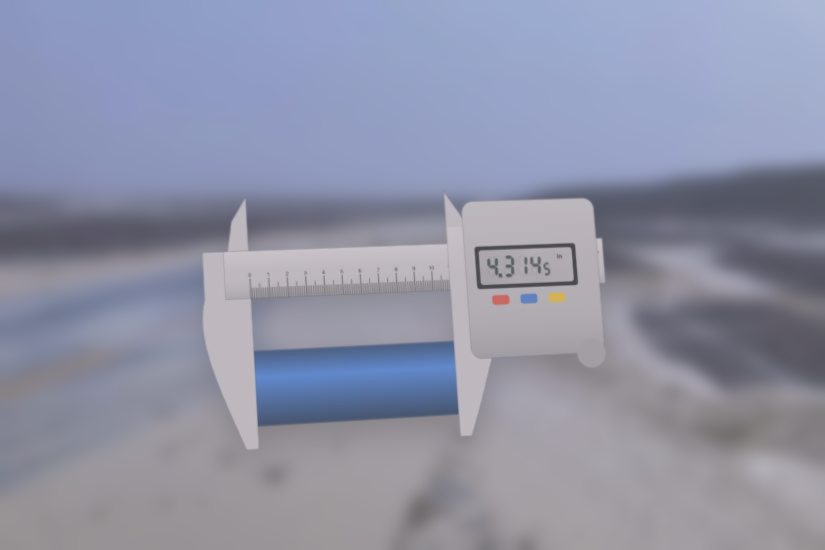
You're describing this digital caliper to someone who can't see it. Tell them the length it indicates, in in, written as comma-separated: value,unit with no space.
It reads 4.3145,in
